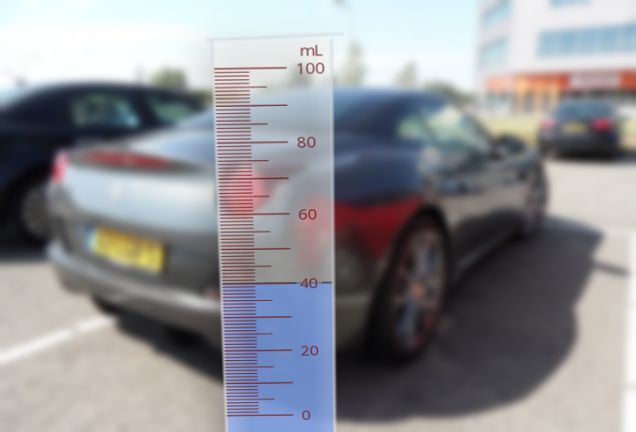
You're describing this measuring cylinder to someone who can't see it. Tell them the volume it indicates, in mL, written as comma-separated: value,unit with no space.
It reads 40,mL
